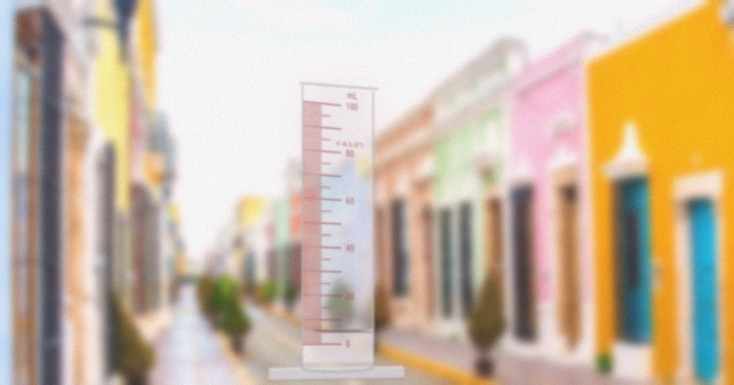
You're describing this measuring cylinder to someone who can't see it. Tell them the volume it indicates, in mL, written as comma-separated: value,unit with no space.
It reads 5,mL
